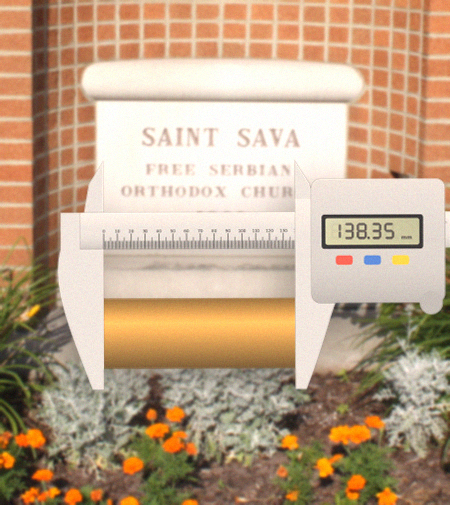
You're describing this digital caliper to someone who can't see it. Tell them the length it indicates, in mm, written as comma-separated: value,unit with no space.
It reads 138.35,mm
